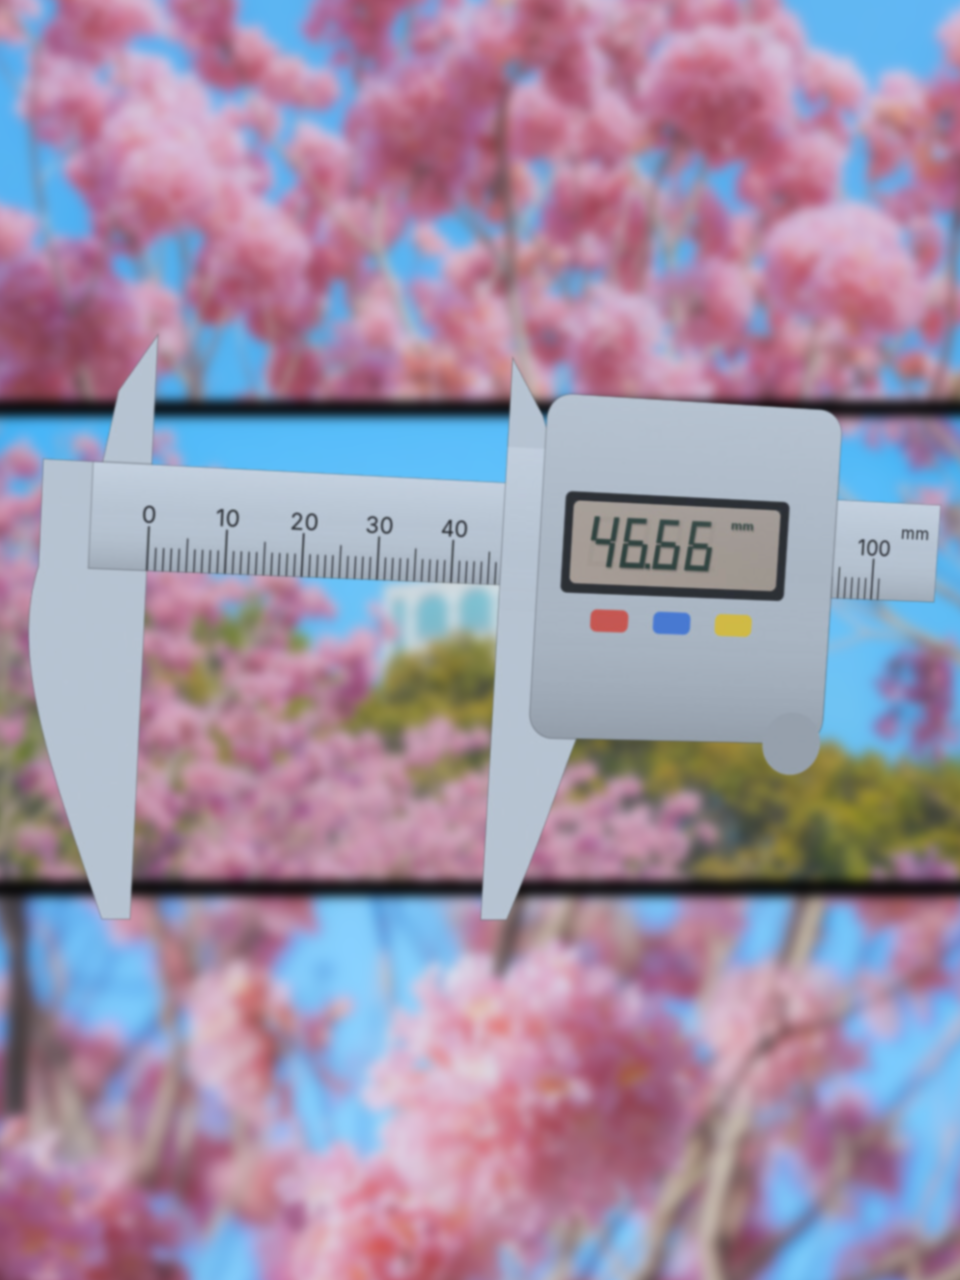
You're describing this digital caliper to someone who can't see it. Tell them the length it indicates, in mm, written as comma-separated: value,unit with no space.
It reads 46.66,mm
